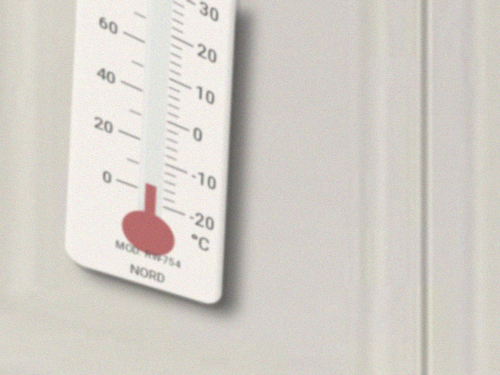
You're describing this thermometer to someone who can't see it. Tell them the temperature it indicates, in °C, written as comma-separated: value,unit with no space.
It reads -16,°C
